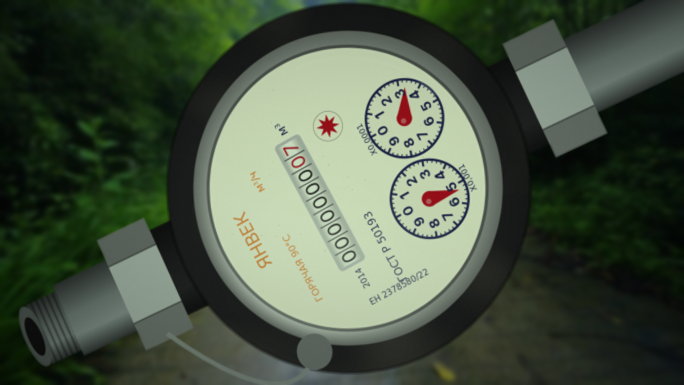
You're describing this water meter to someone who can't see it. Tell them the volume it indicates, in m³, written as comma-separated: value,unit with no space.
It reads 0.0753,m³
